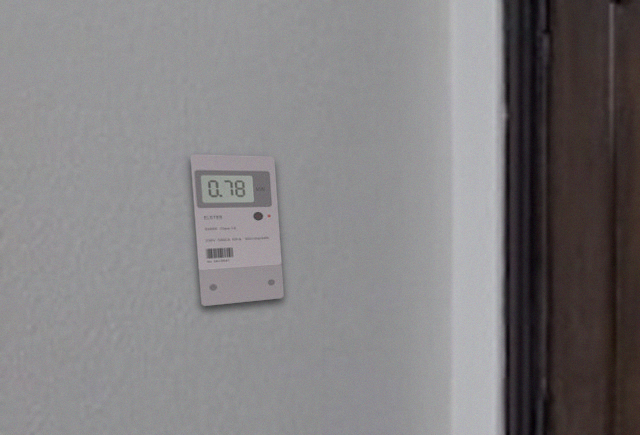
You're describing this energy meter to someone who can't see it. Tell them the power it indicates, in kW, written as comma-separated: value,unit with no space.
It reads 0.78,kW
